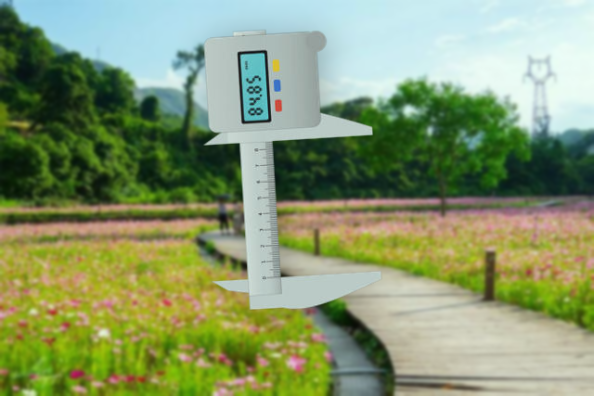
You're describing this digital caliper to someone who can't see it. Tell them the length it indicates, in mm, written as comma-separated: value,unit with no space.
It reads 84.85,mm
